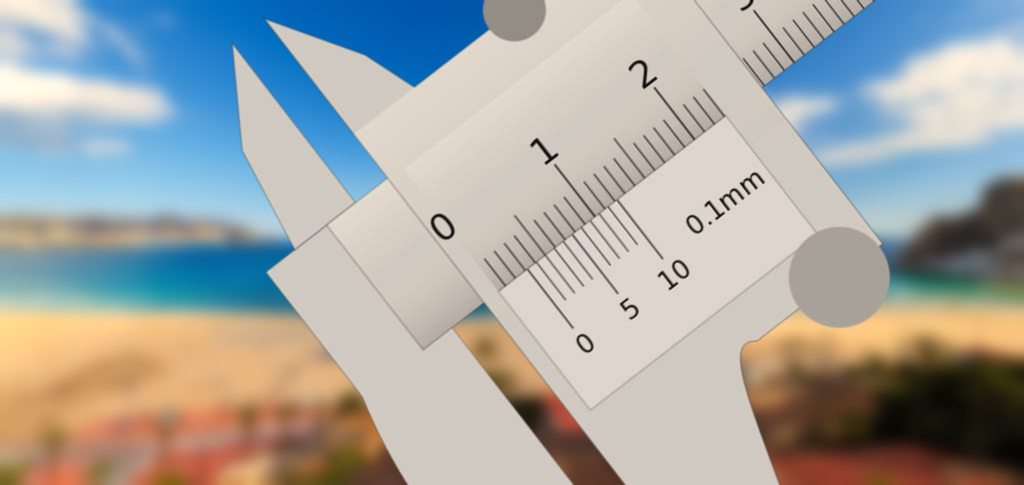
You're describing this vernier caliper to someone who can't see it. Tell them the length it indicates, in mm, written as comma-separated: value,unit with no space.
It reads 3.2,mm
